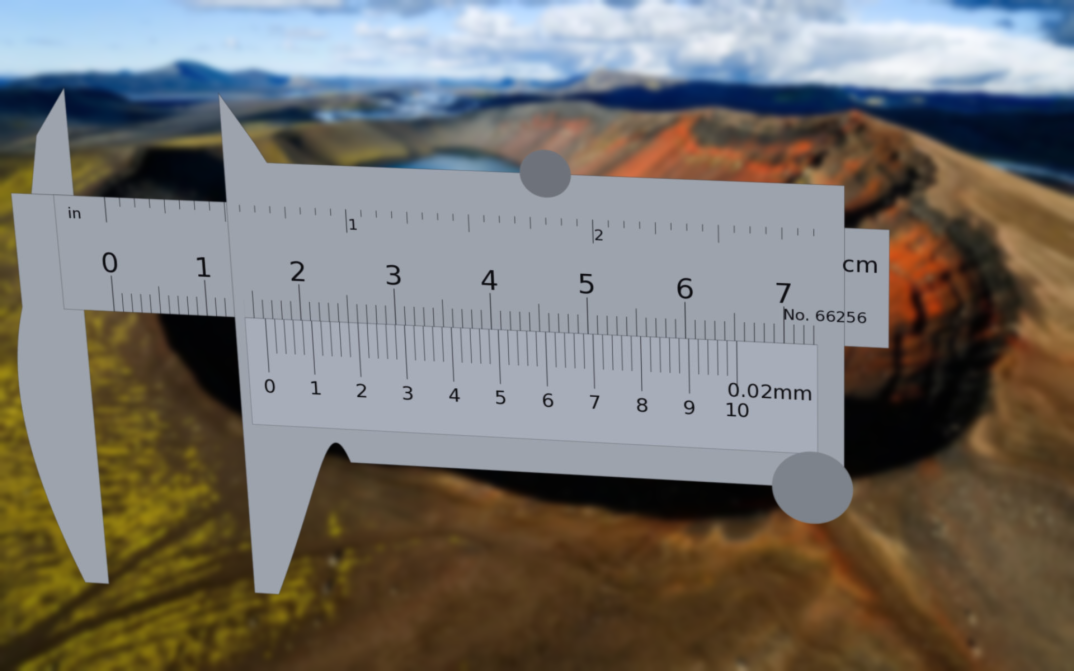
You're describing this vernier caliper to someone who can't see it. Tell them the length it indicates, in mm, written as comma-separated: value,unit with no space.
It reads 16.2,mm
